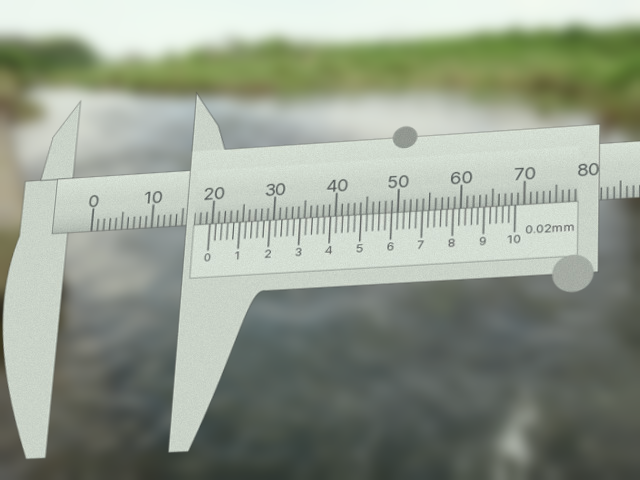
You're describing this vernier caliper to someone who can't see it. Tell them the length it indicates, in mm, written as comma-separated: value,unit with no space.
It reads 19.6,mm
